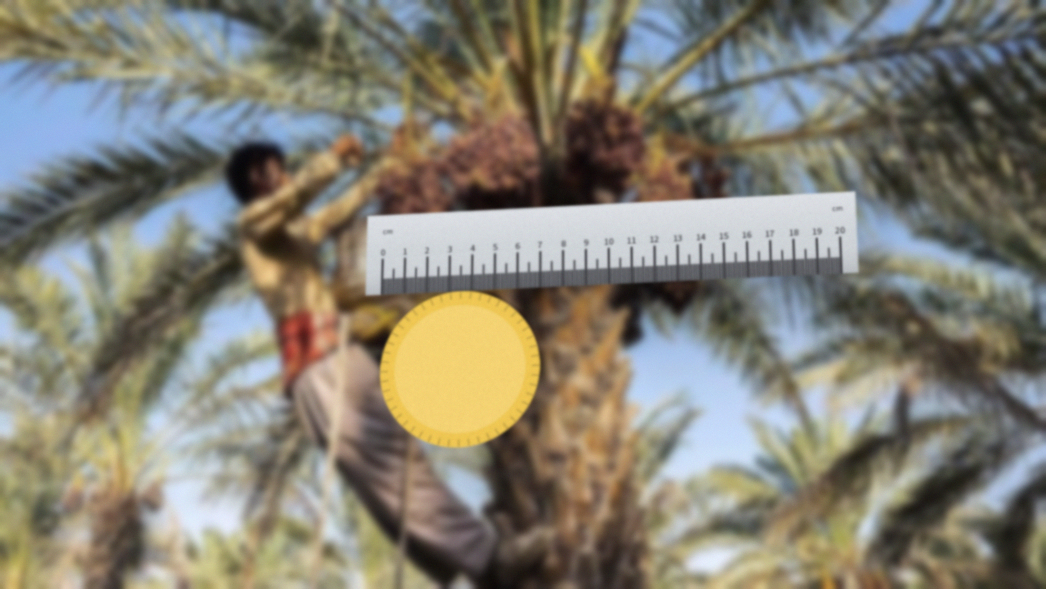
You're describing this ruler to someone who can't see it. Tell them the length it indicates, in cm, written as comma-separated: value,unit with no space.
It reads 7,cm
